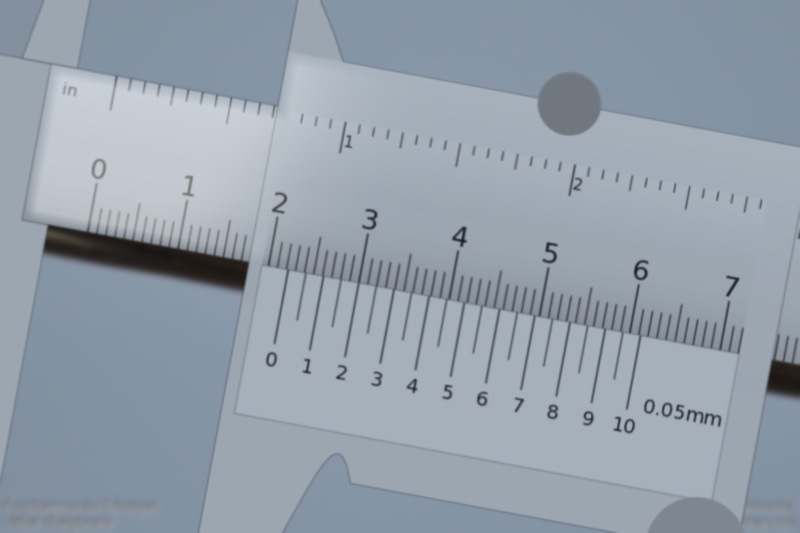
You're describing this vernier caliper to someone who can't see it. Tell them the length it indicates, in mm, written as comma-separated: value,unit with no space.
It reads 22.2,mm
